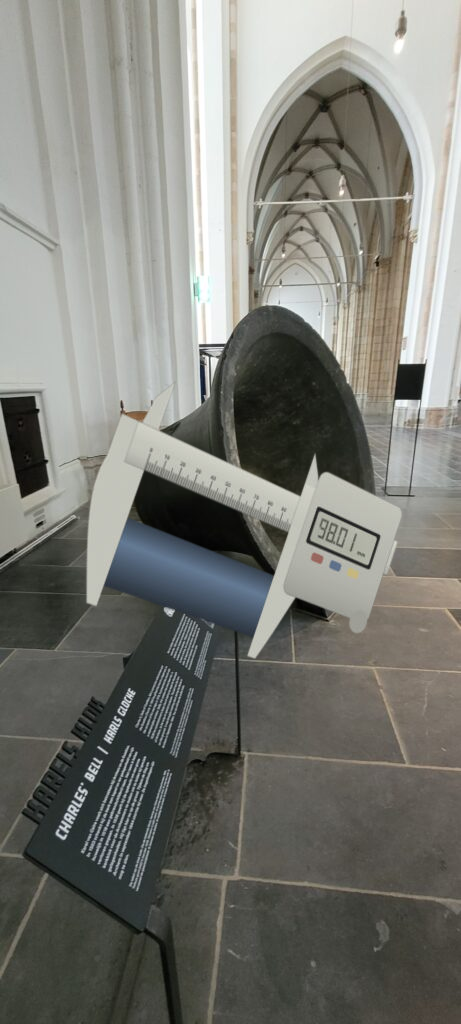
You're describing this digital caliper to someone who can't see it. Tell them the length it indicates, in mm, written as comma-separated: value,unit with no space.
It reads 98.01,mm
